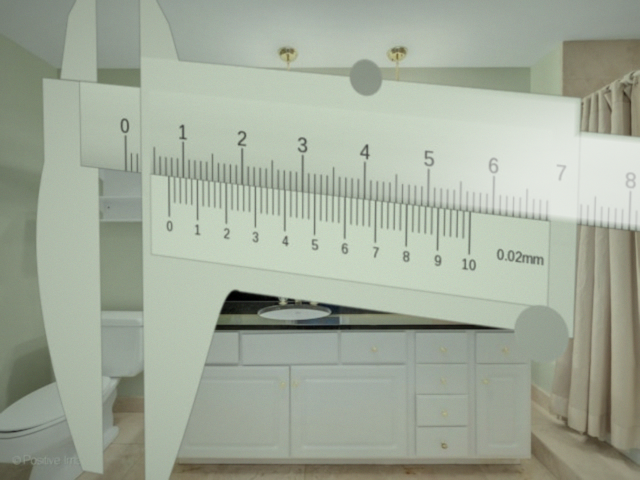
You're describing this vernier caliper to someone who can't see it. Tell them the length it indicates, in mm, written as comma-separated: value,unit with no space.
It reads 7.5,mm
